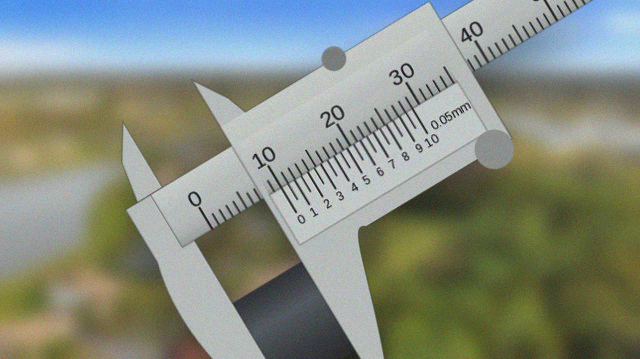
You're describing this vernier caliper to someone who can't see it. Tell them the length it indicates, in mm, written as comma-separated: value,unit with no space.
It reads 10.0,mm
